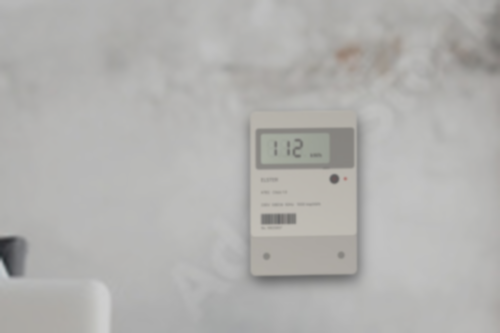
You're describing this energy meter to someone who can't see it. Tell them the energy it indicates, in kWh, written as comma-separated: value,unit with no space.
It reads 112,kWh
